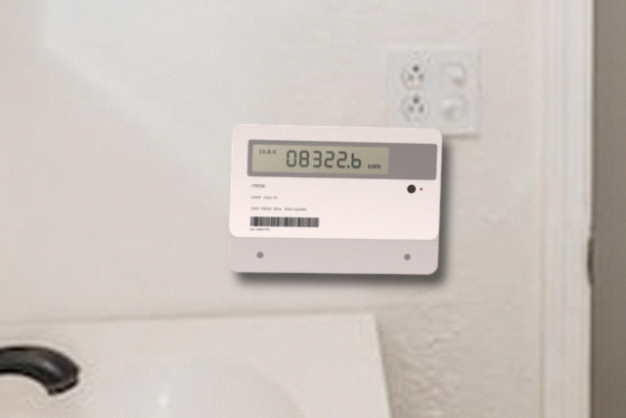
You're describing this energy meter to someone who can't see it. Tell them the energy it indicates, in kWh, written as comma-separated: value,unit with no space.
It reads 8322.6,kWh
